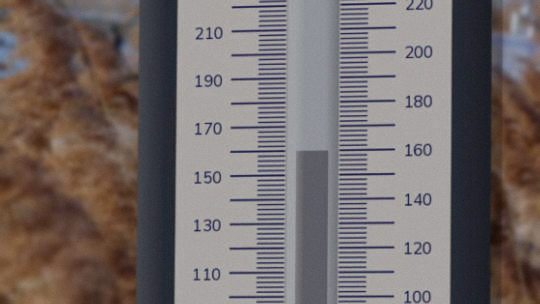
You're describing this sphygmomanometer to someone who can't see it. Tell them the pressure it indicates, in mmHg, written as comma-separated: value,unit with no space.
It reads 160,mmHg
